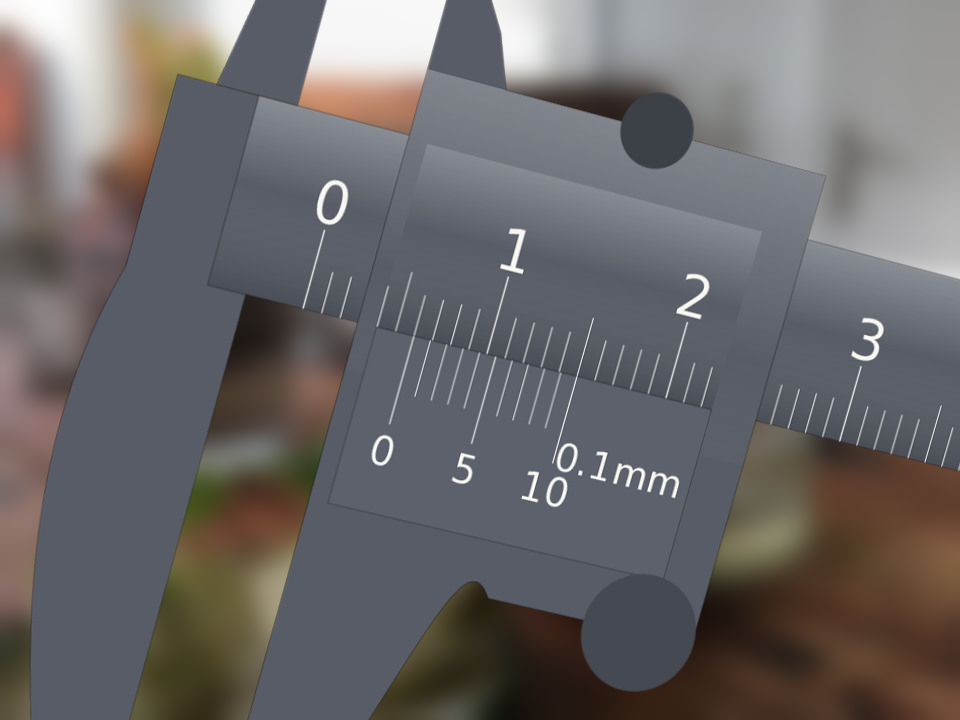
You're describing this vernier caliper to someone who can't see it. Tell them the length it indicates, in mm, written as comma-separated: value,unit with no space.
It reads 6.0,mm
